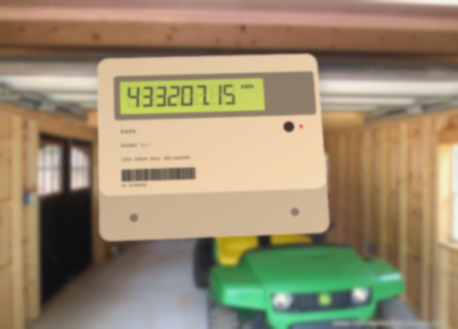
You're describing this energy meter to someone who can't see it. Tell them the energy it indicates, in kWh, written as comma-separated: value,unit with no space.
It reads 433207.15,kWh
